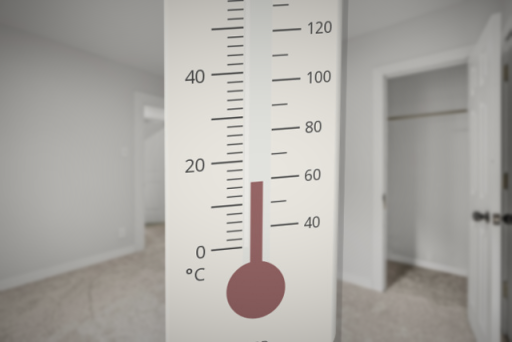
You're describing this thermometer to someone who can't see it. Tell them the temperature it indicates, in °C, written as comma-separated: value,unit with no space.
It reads 15,°C
